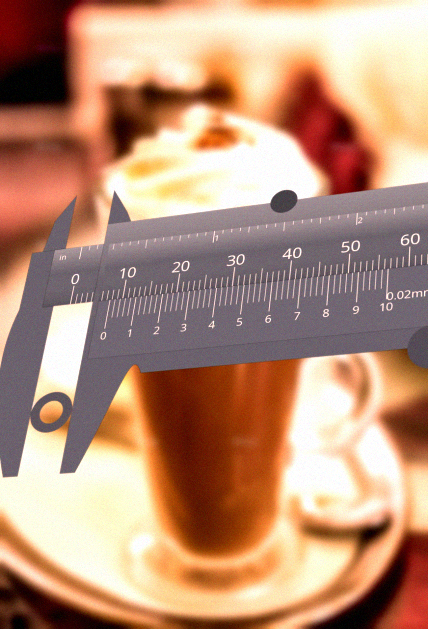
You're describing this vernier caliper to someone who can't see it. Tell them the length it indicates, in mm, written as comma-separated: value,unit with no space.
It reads 7.6,mm
